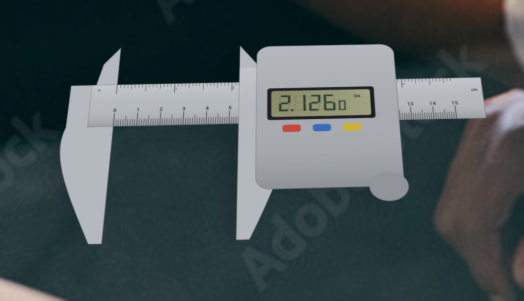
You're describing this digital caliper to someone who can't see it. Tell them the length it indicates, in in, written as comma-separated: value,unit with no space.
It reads 2.1260,in
